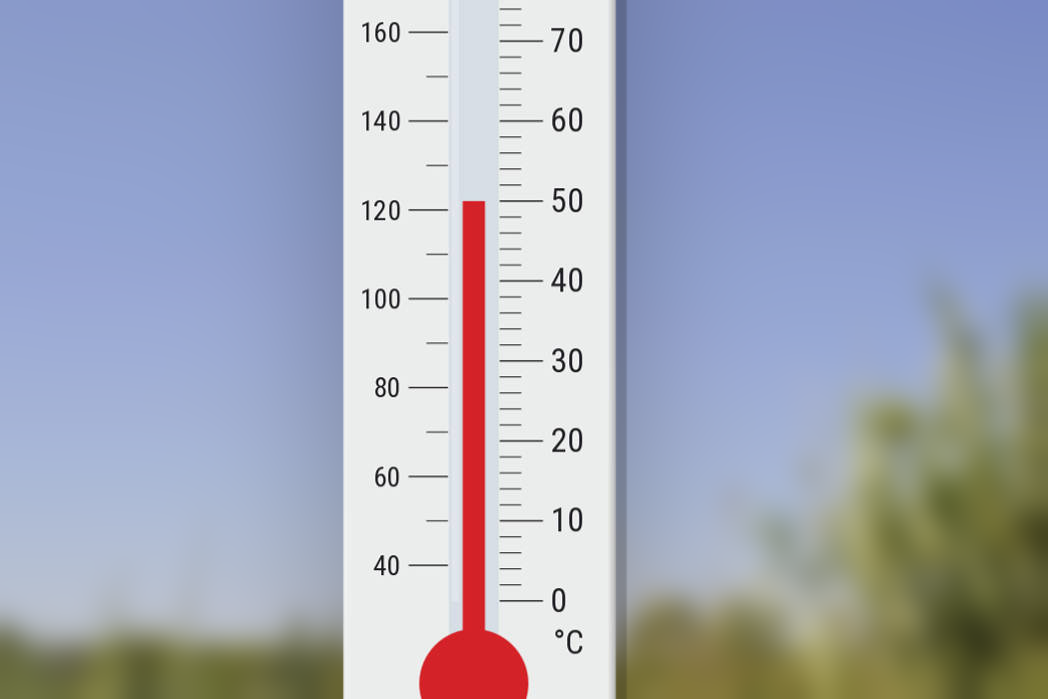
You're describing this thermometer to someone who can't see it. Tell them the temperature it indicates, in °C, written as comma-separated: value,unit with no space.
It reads 50,°C
